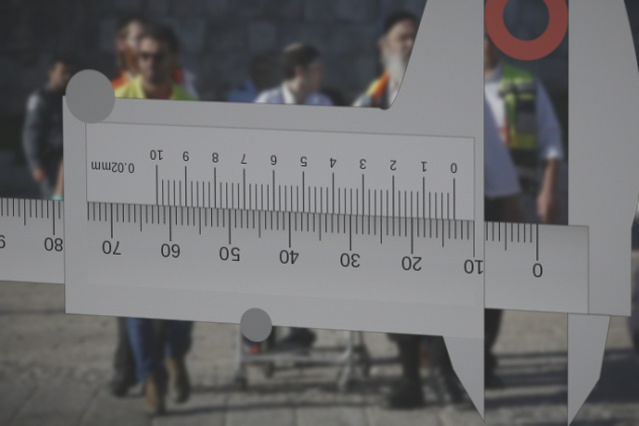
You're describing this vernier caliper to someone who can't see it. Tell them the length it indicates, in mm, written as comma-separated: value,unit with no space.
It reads 13.2,mm
